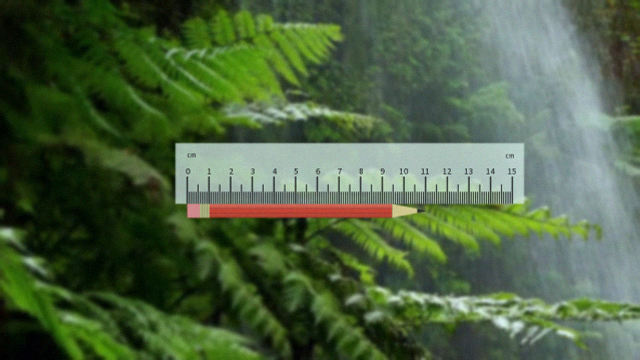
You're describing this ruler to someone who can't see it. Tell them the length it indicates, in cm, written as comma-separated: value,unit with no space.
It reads 11,cm
